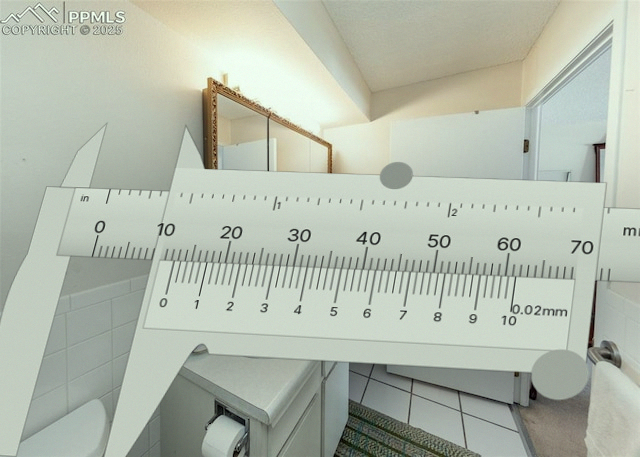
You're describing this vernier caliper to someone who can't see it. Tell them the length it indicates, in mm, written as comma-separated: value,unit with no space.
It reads 12.4,mm
